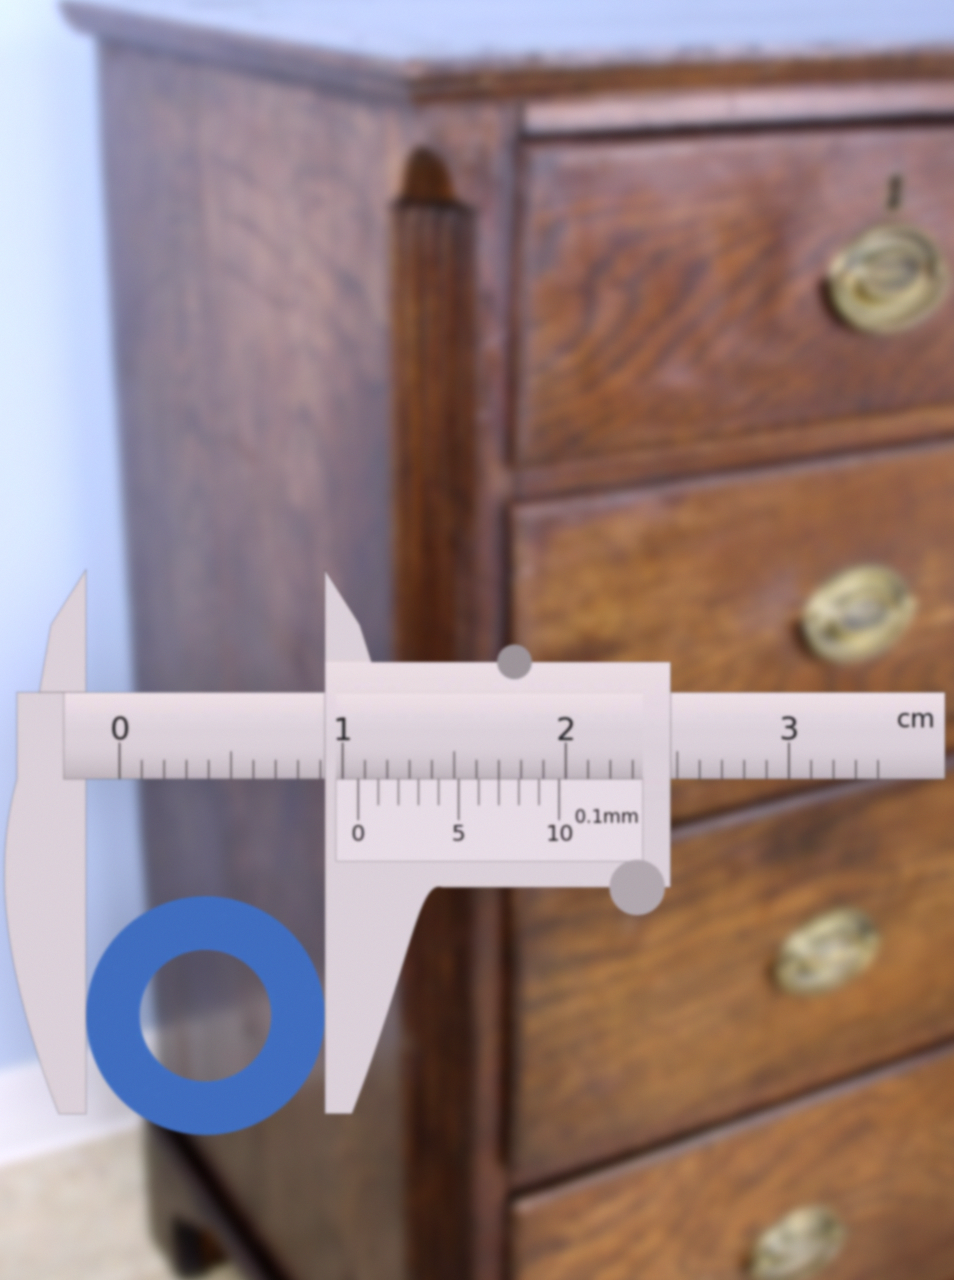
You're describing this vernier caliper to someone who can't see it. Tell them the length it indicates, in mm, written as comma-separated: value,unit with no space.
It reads 10.7,mm
